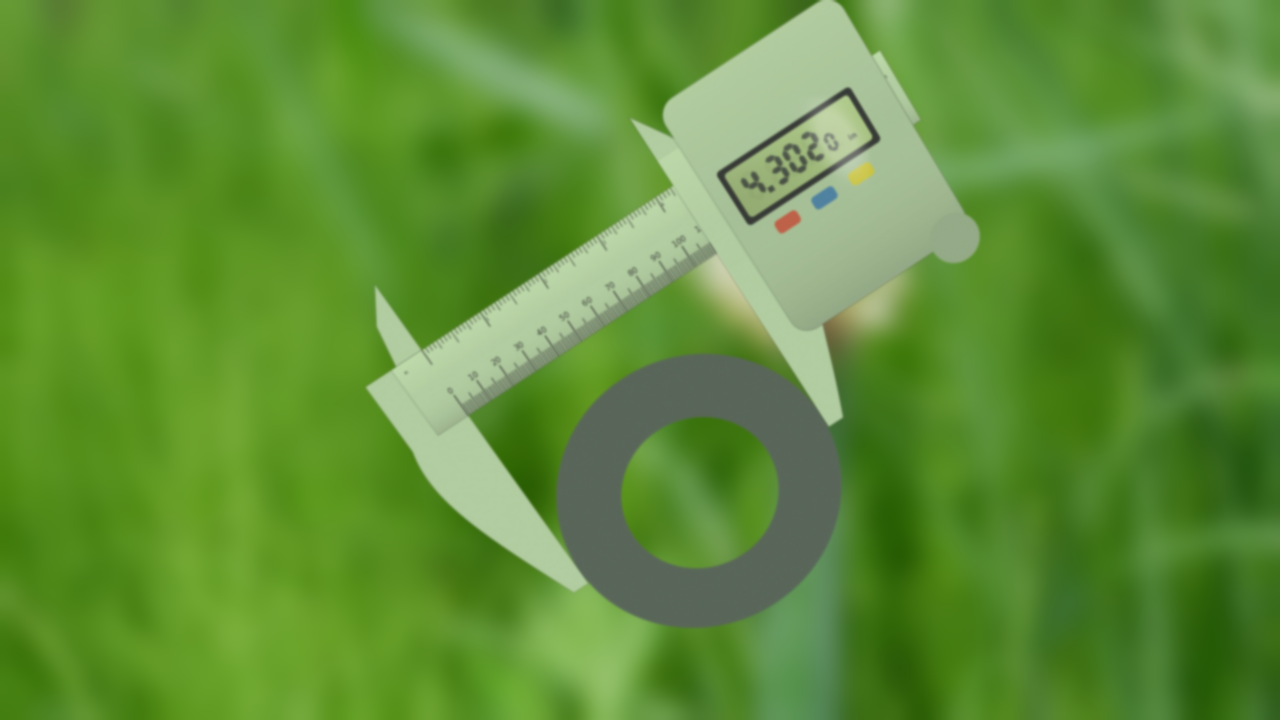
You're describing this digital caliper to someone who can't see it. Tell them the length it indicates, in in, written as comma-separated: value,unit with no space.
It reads 4.3020,in
